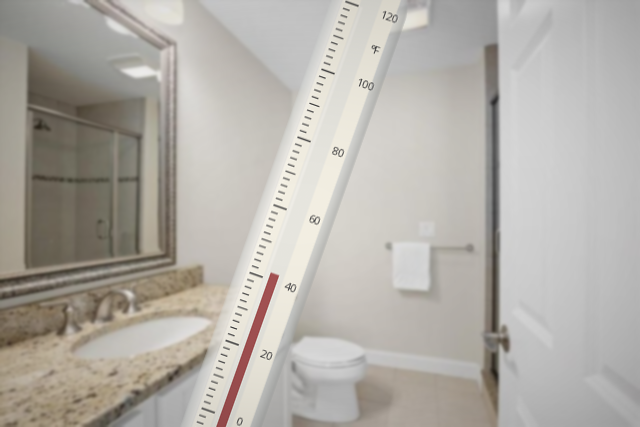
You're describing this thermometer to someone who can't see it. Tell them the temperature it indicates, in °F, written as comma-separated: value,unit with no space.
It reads 42,°F
